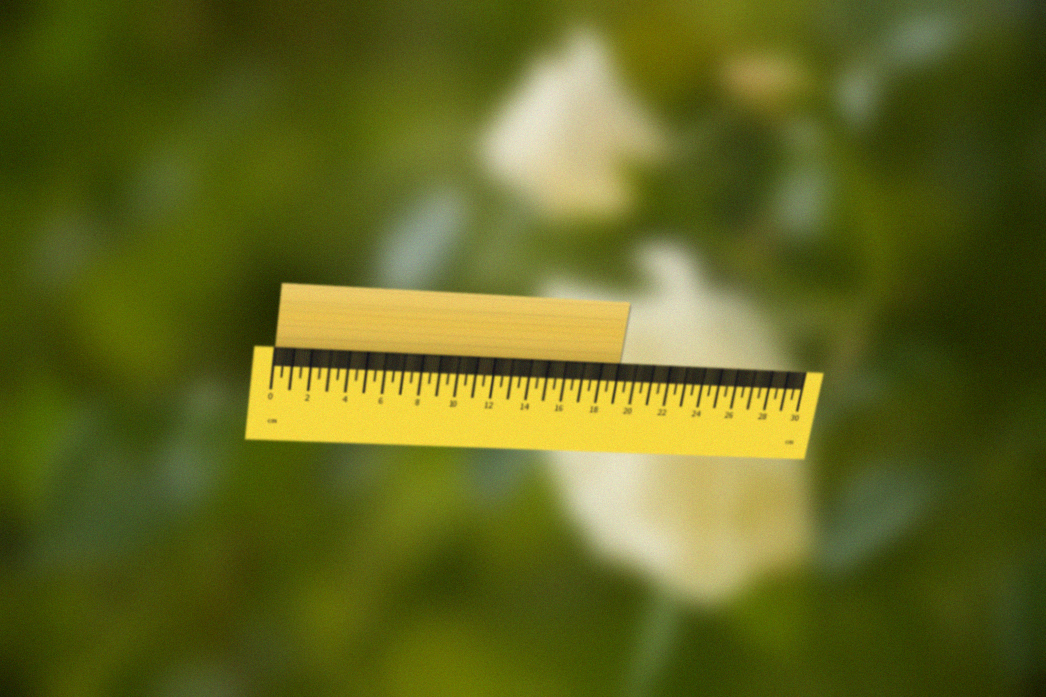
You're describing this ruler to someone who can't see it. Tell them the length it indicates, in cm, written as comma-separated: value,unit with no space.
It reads 19,cm
